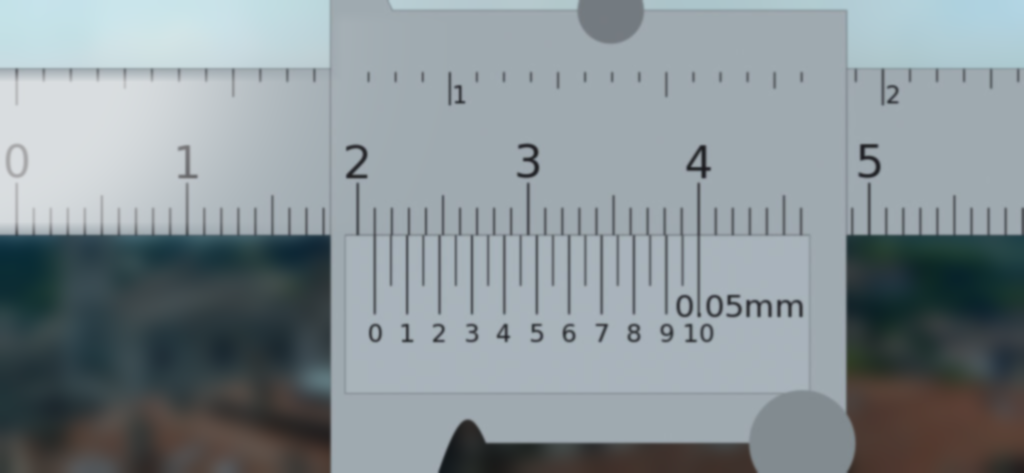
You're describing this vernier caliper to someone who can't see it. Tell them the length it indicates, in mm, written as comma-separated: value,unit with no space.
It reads 21.0,mm
